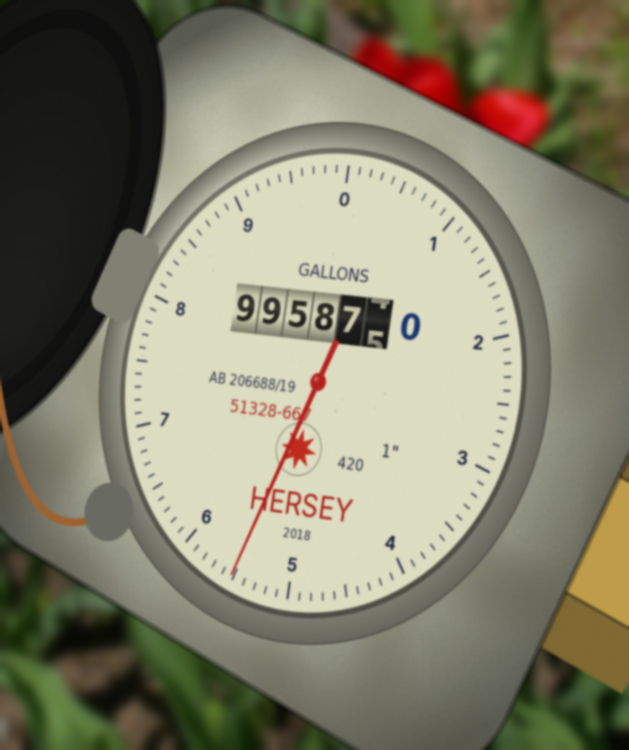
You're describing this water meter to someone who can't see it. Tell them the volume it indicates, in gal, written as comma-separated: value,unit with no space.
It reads 9958745.5,gal
